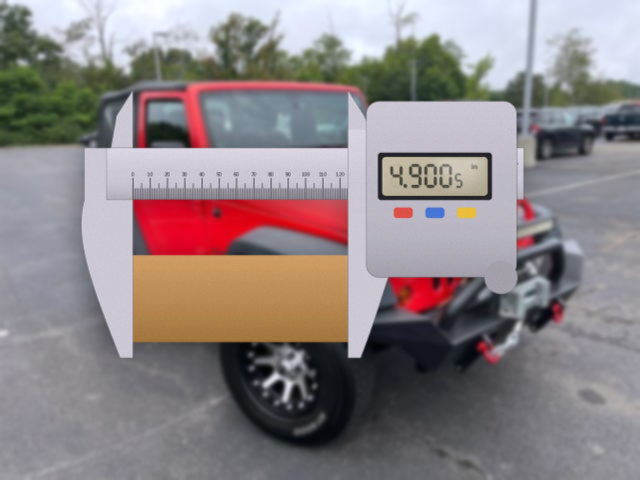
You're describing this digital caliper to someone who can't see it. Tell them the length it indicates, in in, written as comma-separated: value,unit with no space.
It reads 4.9005,in
